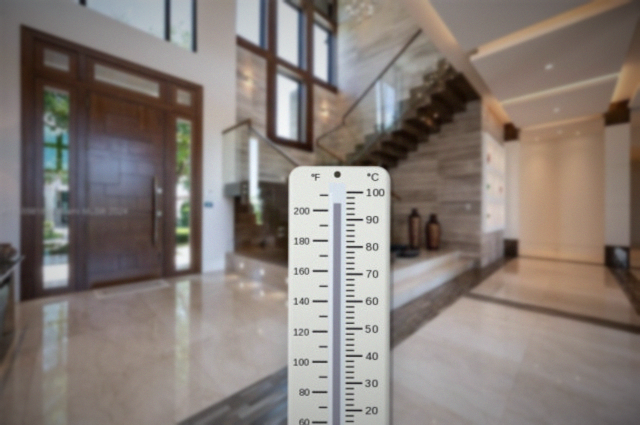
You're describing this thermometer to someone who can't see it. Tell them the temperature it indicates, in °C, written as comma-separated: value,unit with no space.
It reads 96,°C
